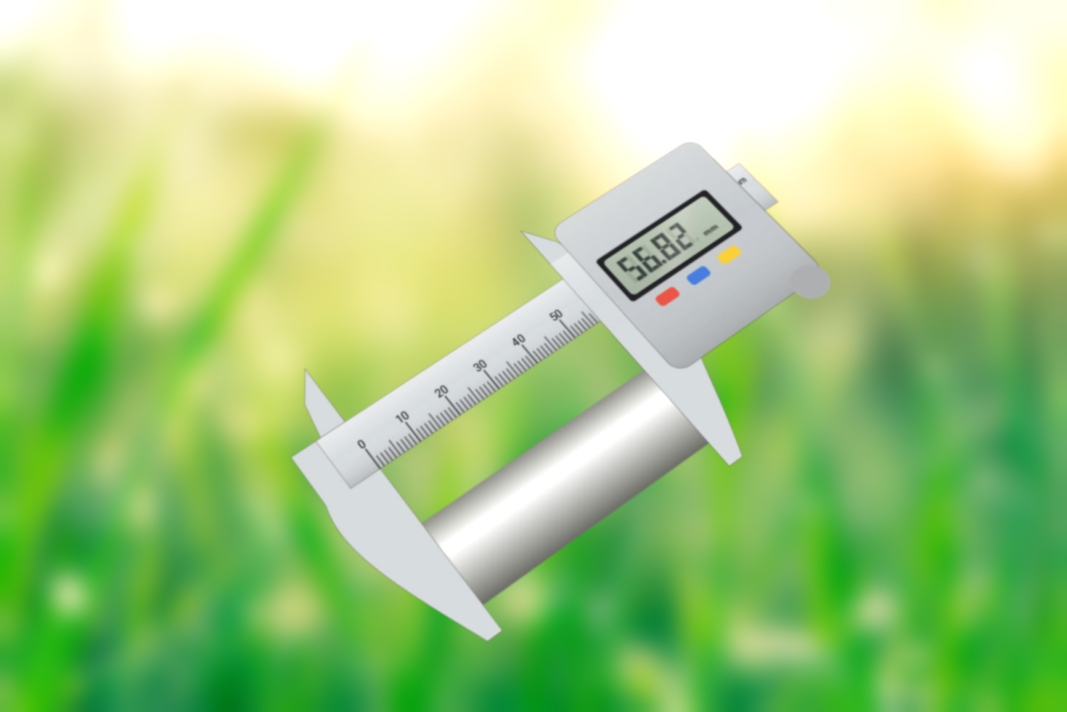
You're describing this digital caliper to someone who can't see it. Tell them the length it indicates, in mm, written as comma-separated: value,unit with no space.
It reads 56.82,mm
